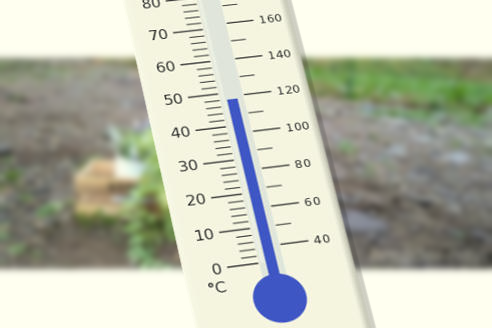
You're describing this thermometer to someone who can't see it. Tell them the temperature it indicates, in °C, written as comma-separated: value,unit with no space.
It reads 48,°C
